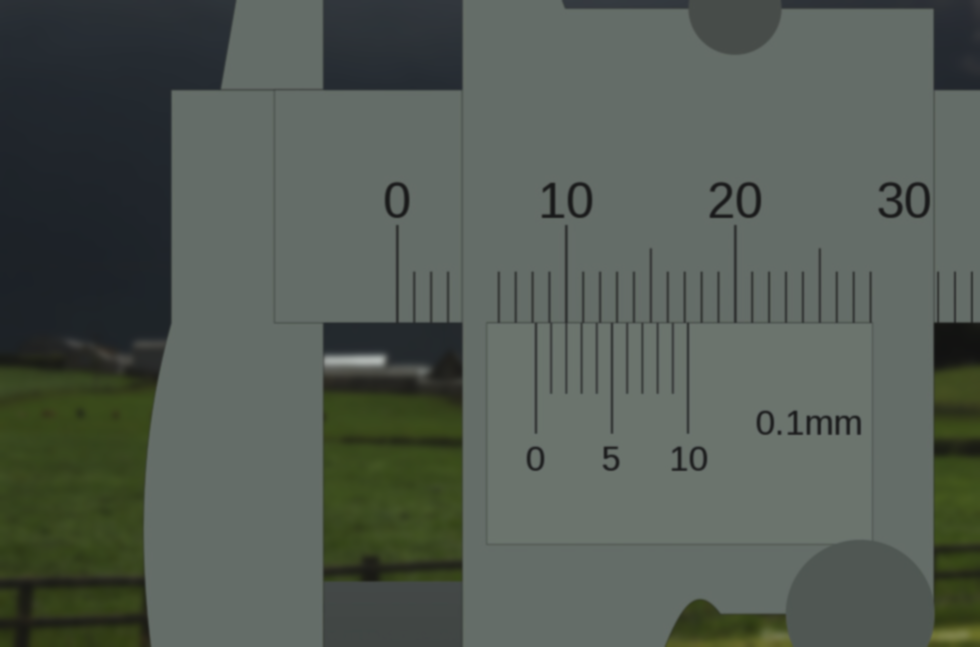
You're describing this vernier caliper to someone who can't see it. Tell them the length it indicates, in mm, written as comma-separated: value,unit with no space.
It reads 8.2,mm
